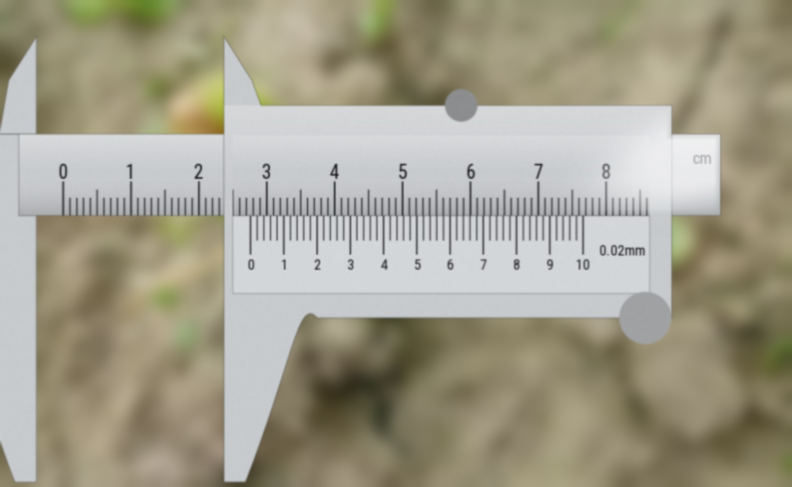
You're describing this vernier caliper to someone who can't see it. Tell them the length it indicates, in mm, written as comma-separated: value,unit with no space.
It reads 27.6,mm
